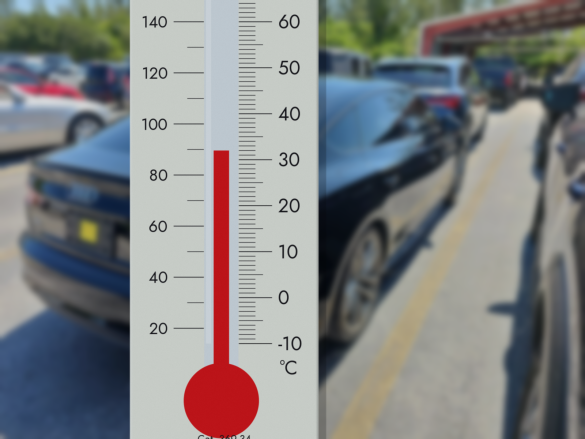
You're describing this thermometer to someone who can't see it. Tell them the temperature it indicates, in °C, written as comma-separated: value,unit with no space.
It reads 32,°C
